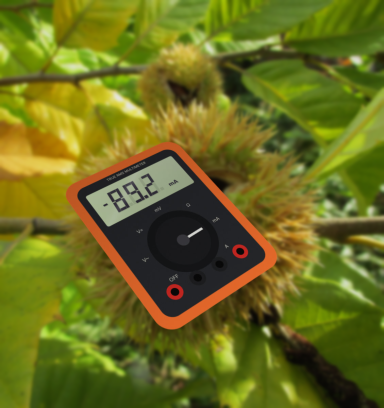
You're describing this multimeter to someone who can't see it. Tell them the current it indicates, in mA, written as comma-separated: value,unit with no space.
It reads -89.2,mA
